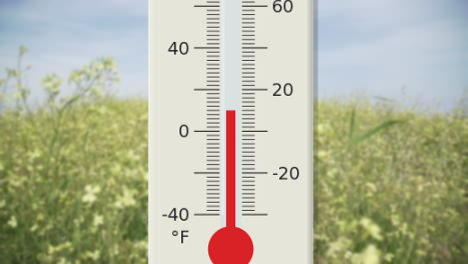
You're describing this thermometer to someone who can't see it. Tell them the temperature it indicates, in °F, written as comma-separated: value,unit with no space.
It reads 10,°F
